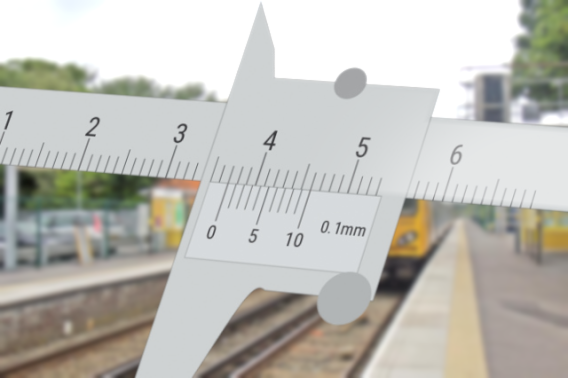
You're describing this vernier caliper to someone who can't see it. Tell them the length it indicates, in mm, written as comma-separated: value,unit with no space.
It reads 37.0,mm
